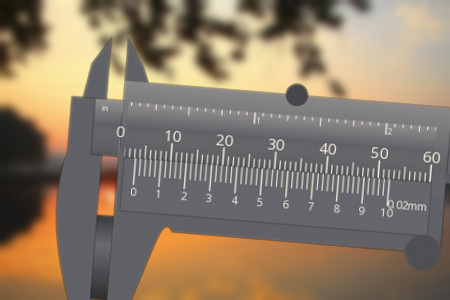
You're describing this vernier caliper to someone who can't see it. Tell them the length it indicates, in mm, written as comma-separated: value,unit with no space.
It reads 3.2,mm
